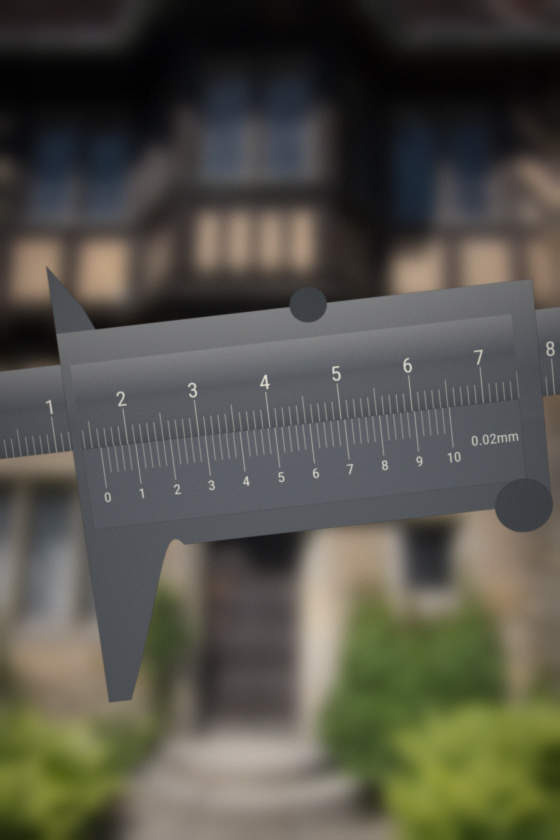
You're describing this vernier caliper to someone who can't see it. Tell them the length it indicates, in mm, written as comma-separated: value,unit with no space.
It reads 16.2,mm
